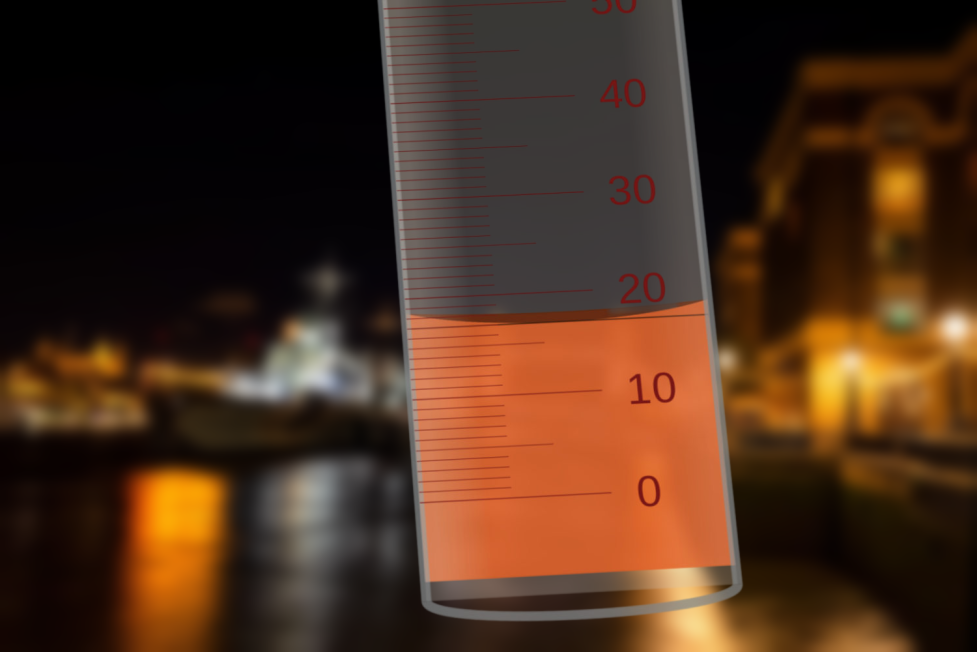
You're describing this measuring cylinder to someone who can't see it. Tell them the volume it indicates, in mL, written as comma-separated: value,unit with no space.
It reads 17,mL
